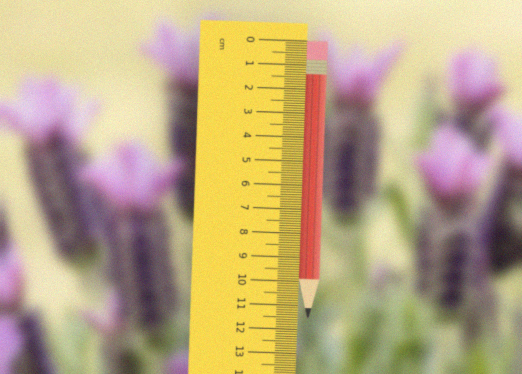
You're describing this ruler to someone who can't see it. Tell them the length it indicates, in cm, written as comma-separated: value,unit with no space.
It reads 11.5,cm
